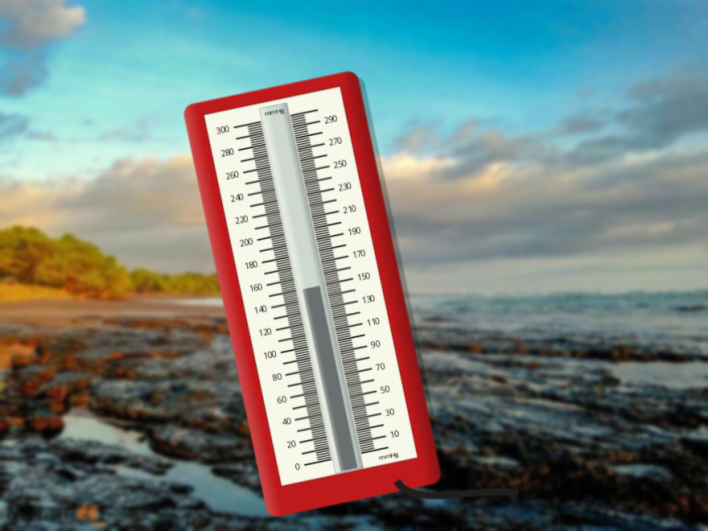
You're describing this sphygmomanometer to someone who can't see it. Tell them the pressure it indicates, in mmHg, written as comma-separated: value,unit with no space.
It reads 150,mmHg
